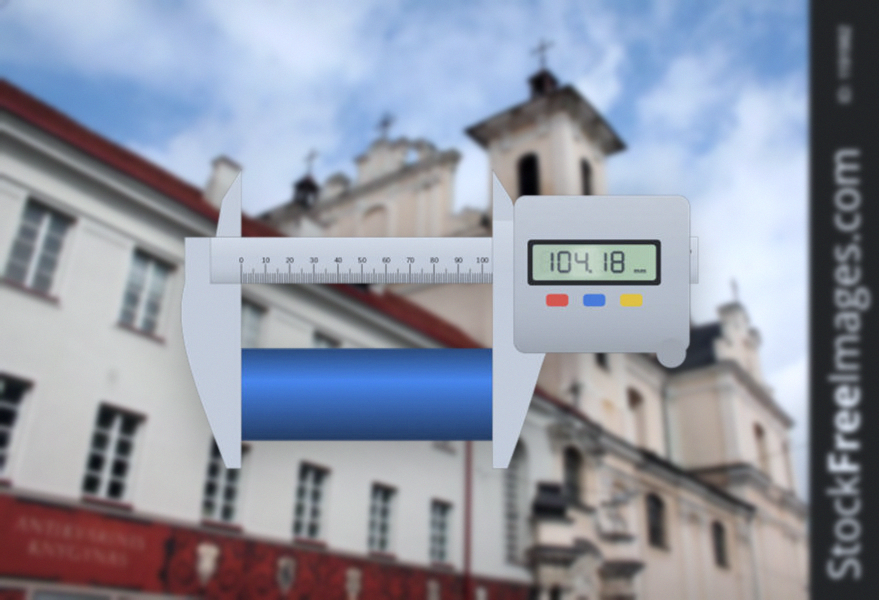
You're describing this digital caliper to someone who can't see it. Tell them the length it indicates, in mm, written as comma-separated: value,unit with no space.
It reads 104.18,mm
